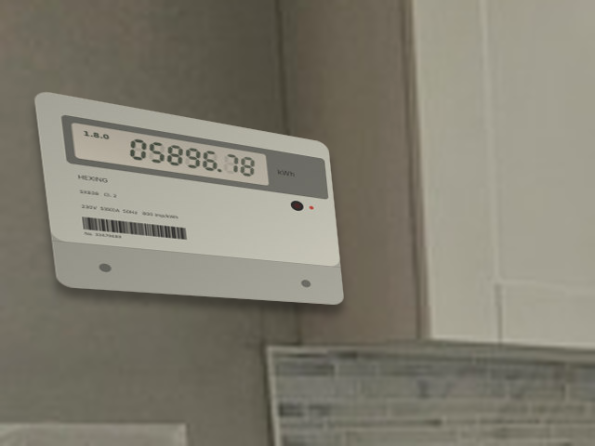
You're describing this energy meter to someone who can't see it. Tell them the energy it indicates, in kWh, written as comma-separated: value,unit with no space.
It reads 5896.78,kWh
